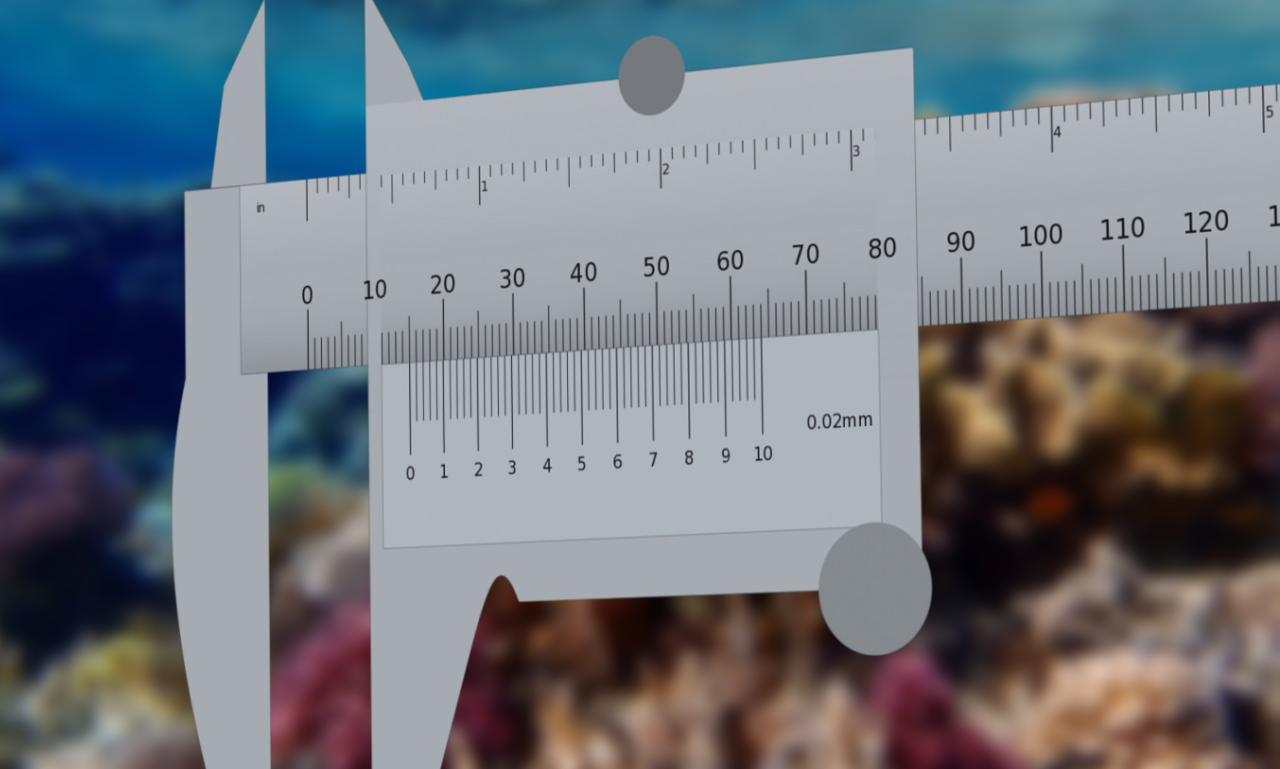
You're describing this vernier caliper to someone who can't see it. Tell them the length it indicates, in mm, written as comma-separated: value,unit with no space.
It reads 15.0,mm
